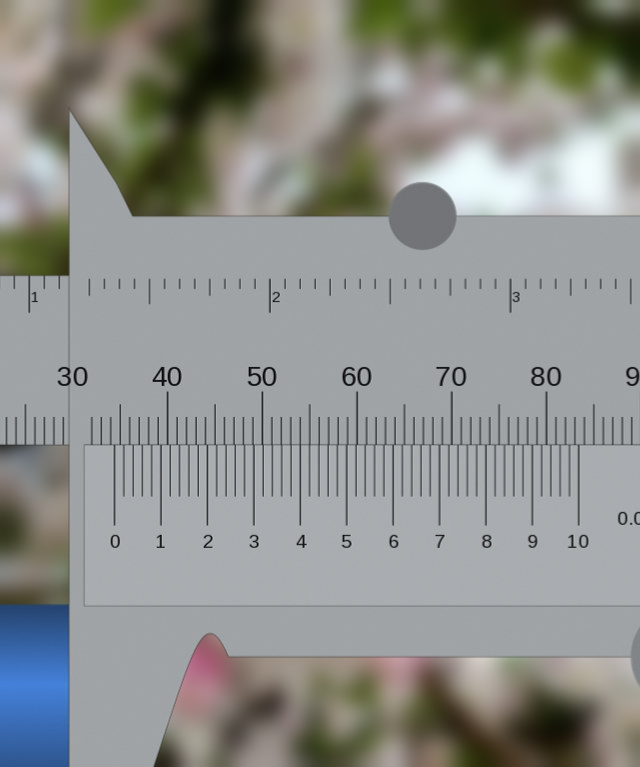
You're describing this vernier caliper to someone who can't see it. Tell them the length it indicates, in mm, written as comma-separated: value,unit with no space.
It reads 34.4,mm
